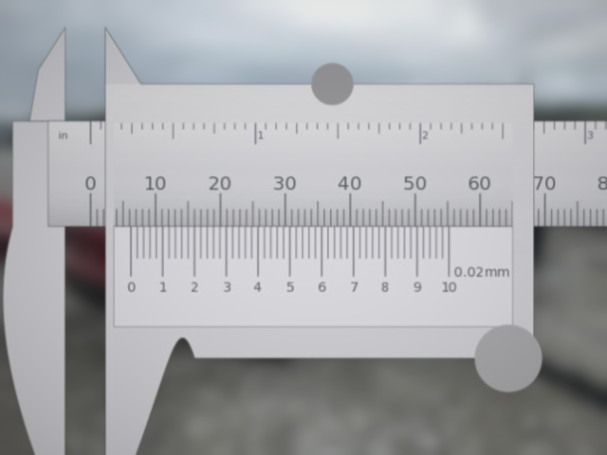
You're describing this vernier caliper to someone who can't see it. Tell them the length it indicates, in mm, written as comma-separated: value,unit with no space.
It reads 6.2,mm
